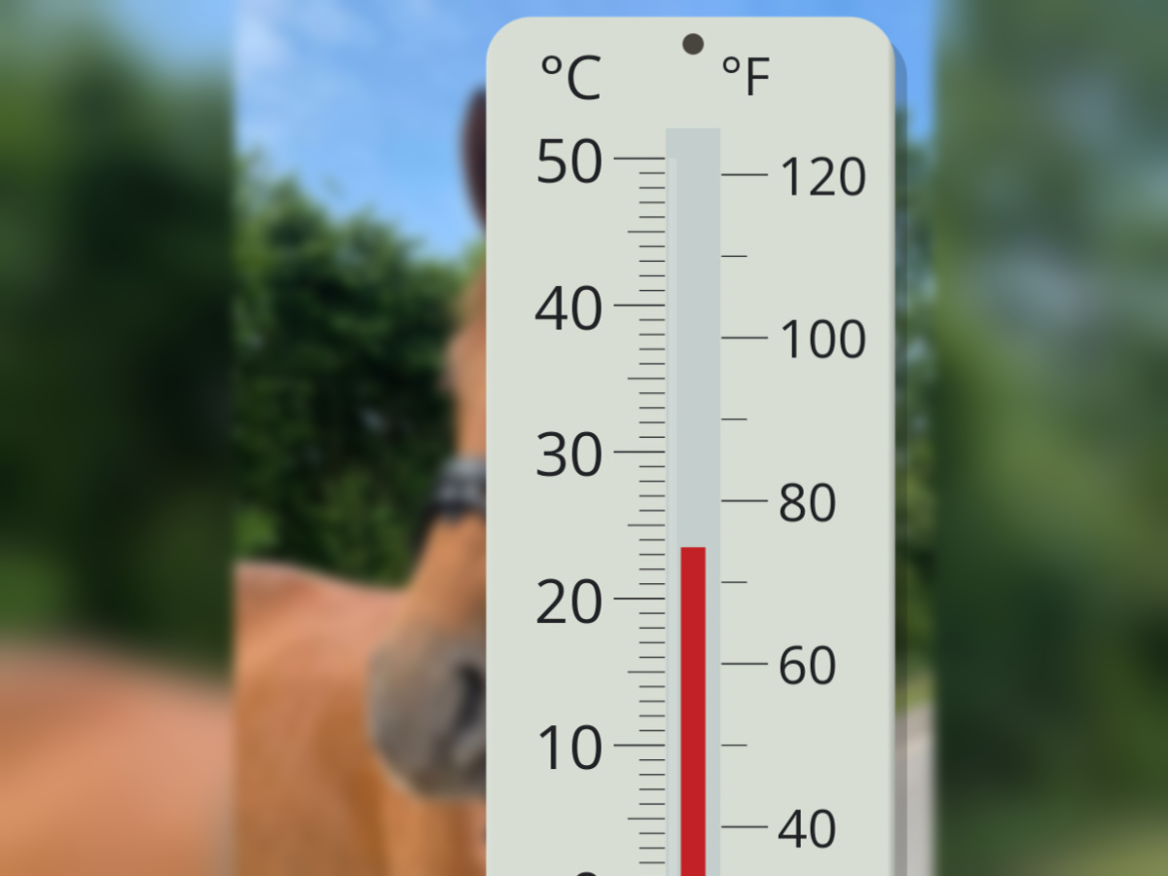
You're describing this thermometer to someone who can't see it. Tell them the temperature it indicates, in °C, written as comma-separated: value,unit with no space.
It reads 23.5,°C
